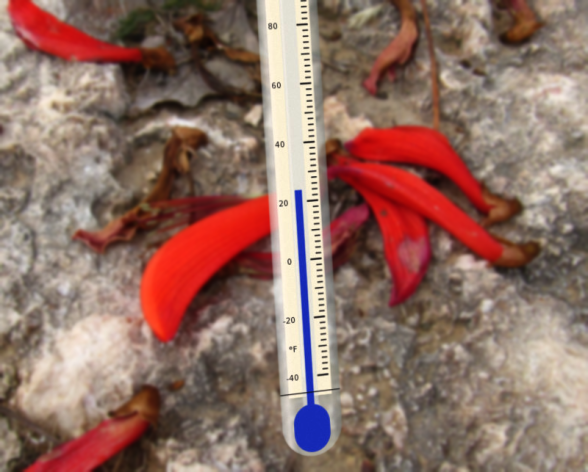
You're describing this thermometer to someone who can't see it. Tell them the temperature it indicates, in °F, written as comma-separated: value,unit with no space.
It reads 24,°F
